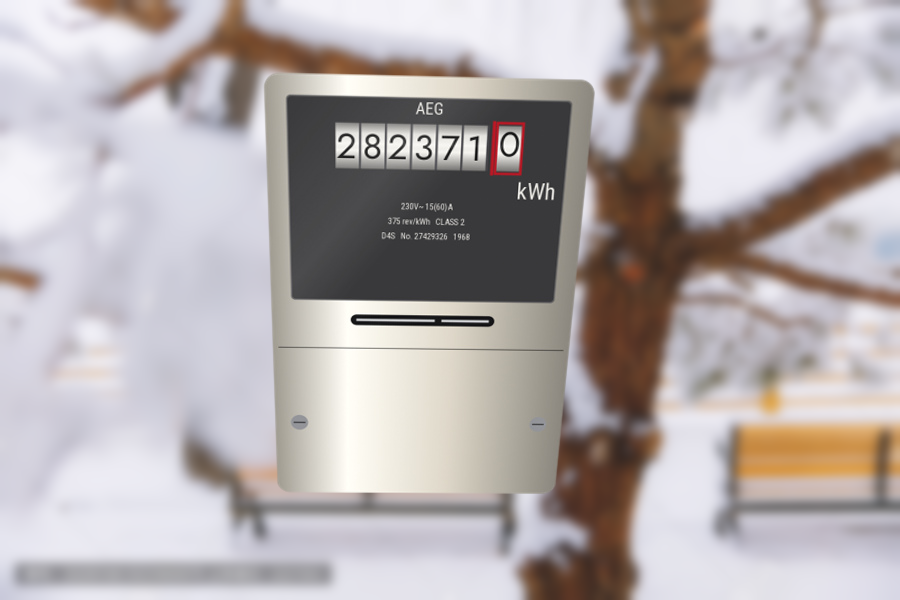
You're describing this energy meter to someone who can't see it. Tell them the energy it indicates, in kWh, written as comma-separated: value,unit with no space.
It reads 282371.0,kWh
